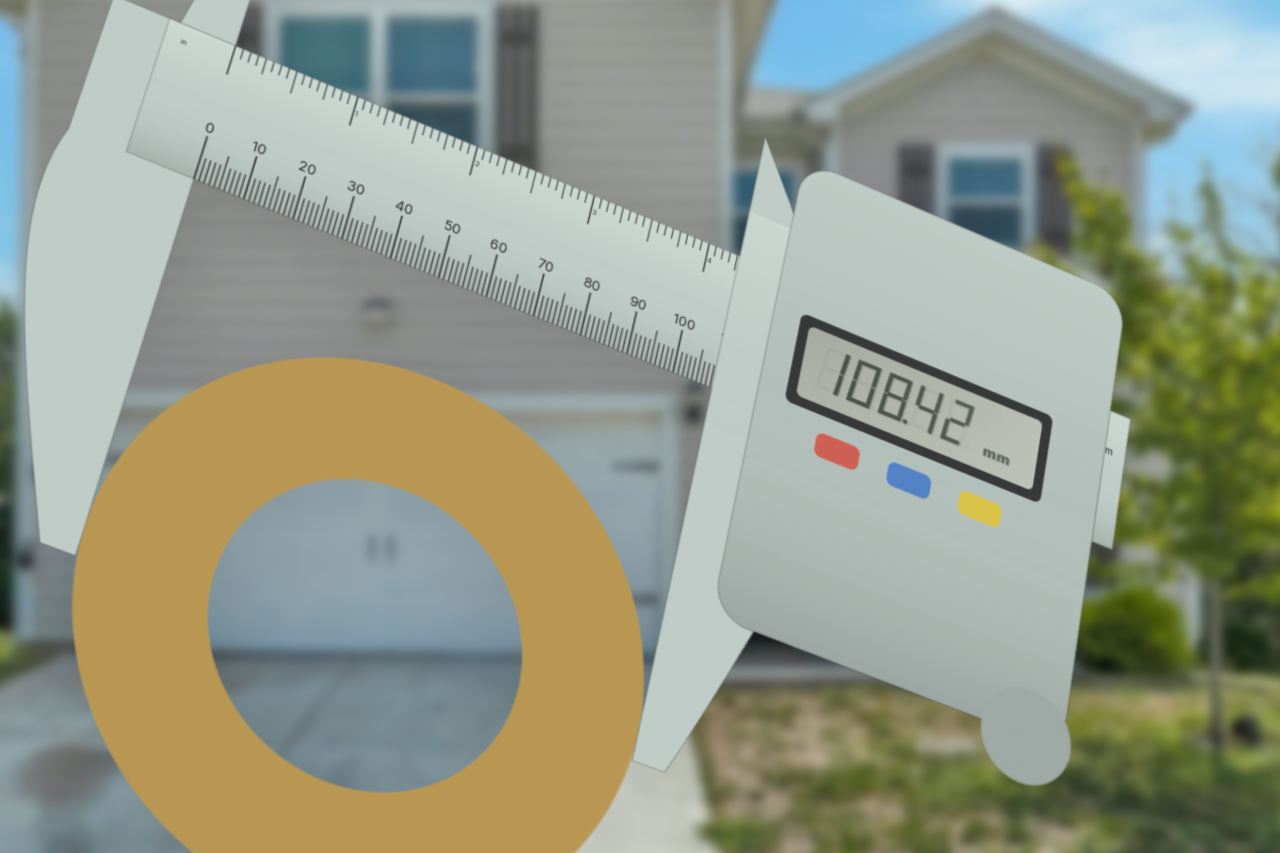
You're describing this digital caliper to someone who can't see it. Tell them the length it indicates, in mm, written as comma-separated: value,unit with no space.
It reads 108.42,mm
